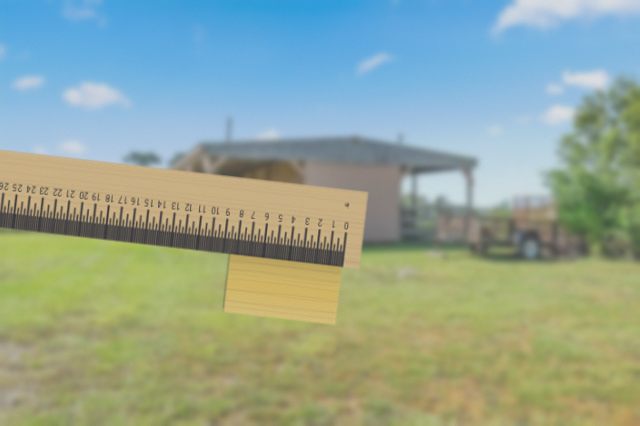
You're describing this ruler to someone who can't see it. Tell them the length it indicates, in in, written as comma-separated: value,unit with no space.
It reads 8.5,in
